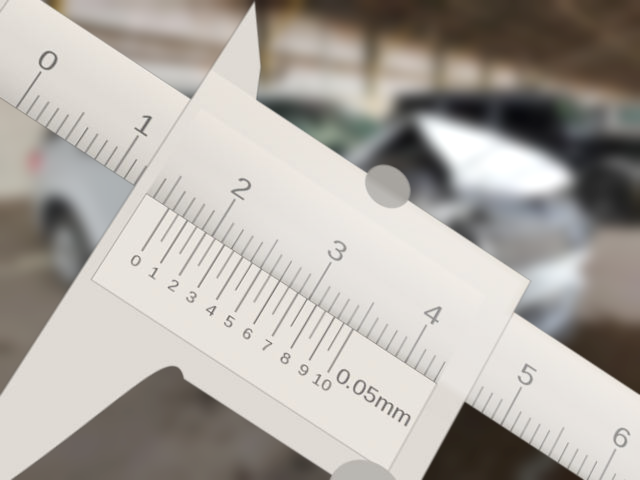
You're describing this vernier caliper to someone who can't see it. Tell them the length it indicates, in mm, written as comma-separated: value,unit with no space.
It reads 15.6,mm
